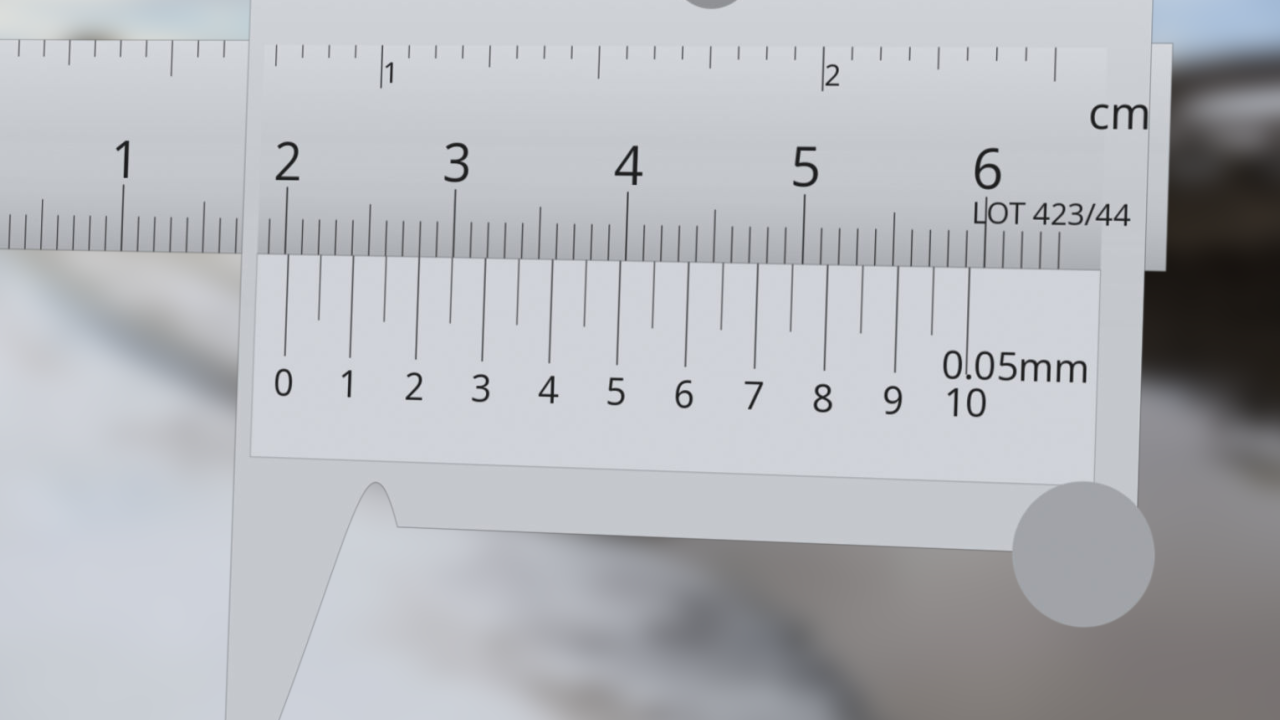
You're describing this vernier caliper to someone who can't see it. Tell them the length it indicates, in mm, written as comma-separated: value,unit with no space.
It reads 20.2,mm
